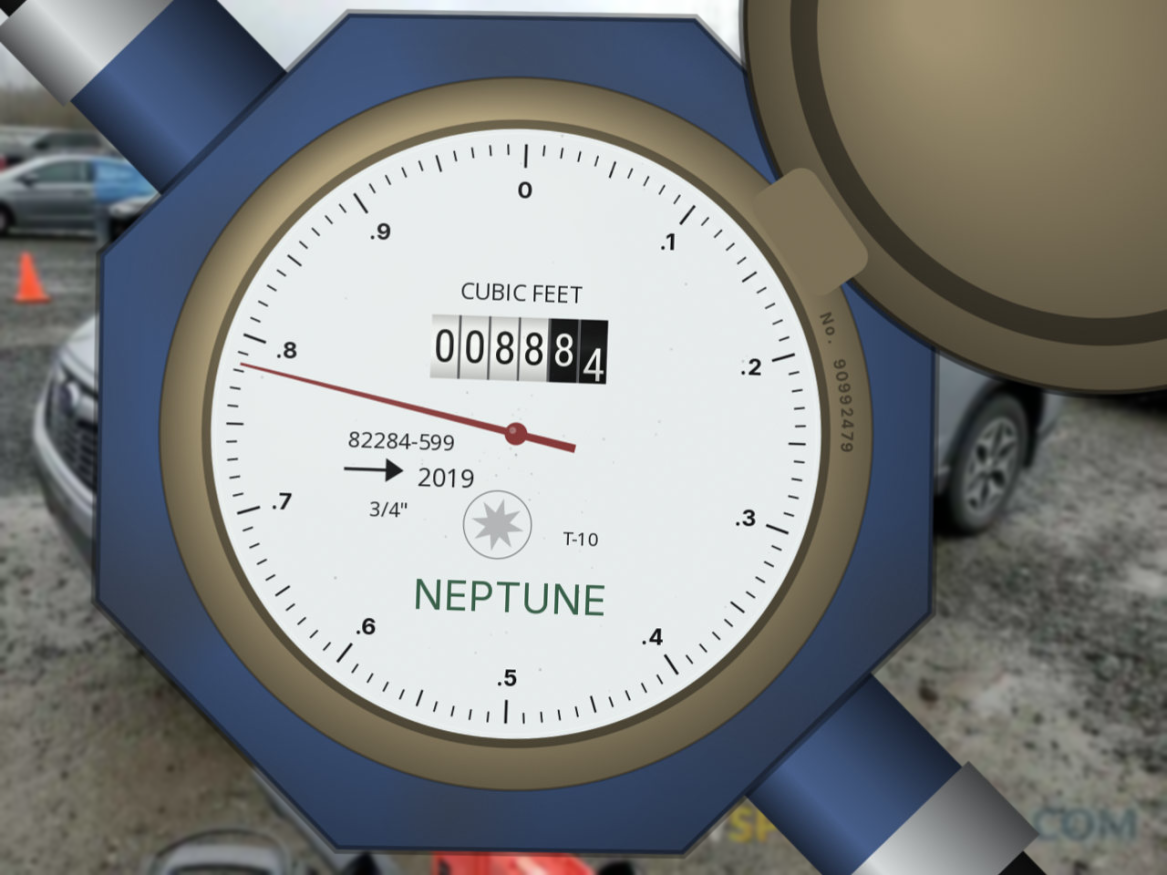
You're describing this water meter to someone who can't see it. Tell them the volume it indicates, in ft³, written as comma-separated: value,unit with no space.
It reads 8883.78,ft³
